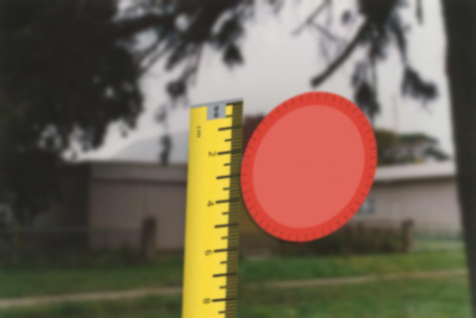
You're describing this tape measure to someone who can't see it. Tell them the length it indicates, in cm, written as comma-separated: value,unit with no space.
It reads 6,cm
